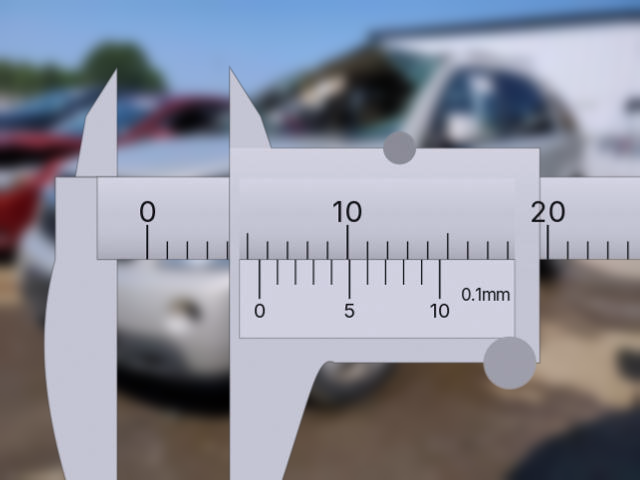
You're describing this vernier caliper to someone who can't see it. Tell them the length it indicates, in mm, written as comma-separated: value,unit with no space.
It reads 5.6,mm
